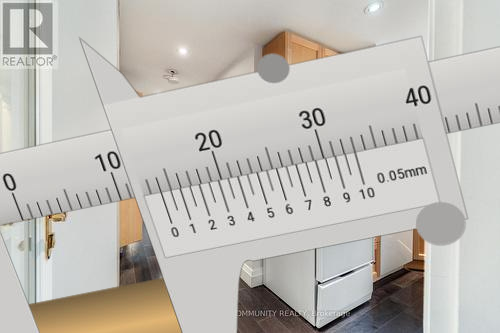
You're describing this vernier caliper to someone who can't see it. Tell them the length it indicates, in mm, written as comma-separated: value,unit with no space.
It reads 14.0,mm
